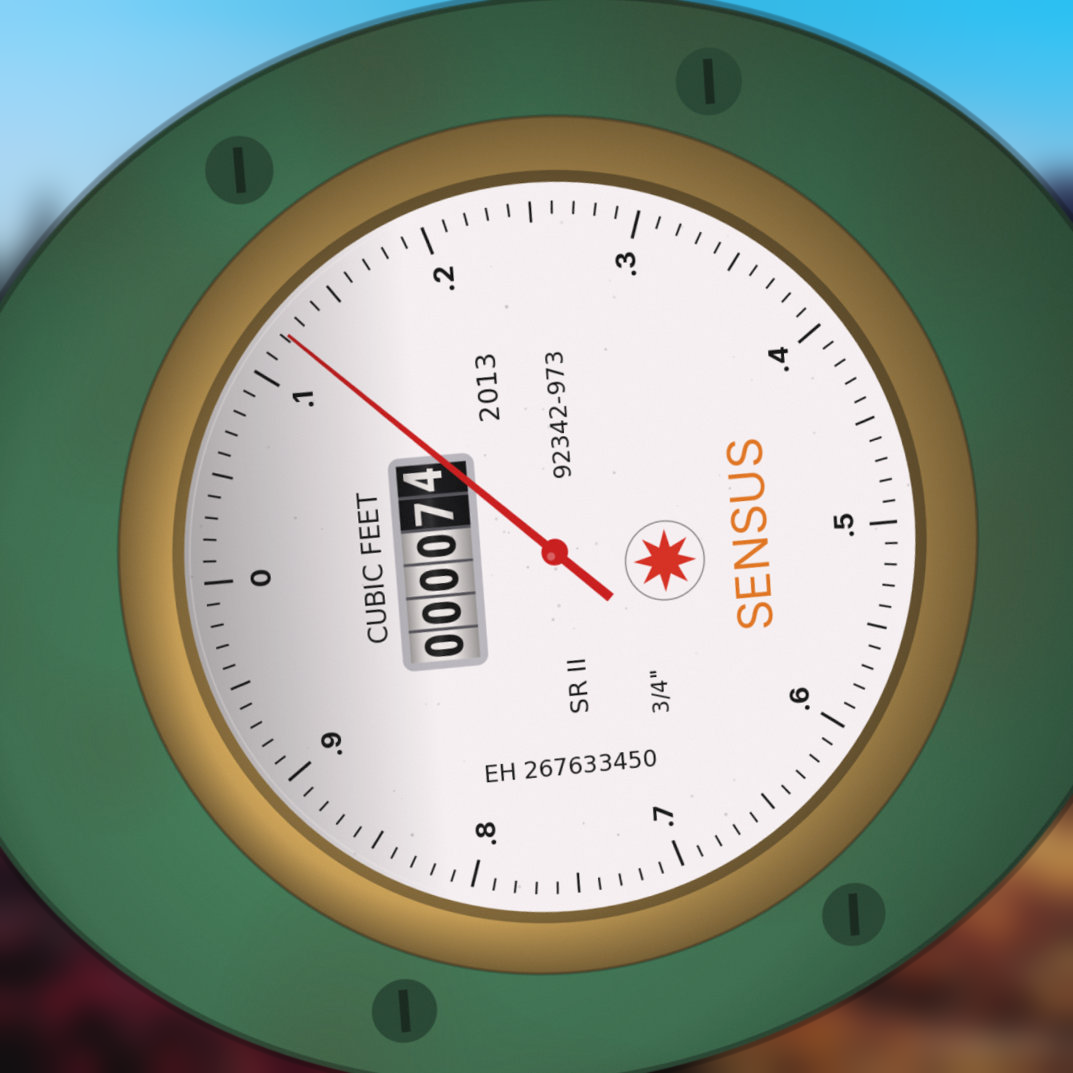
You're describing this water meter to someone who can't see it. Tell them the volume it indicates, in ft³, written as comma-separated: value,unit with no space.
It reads 74.12,ft³
